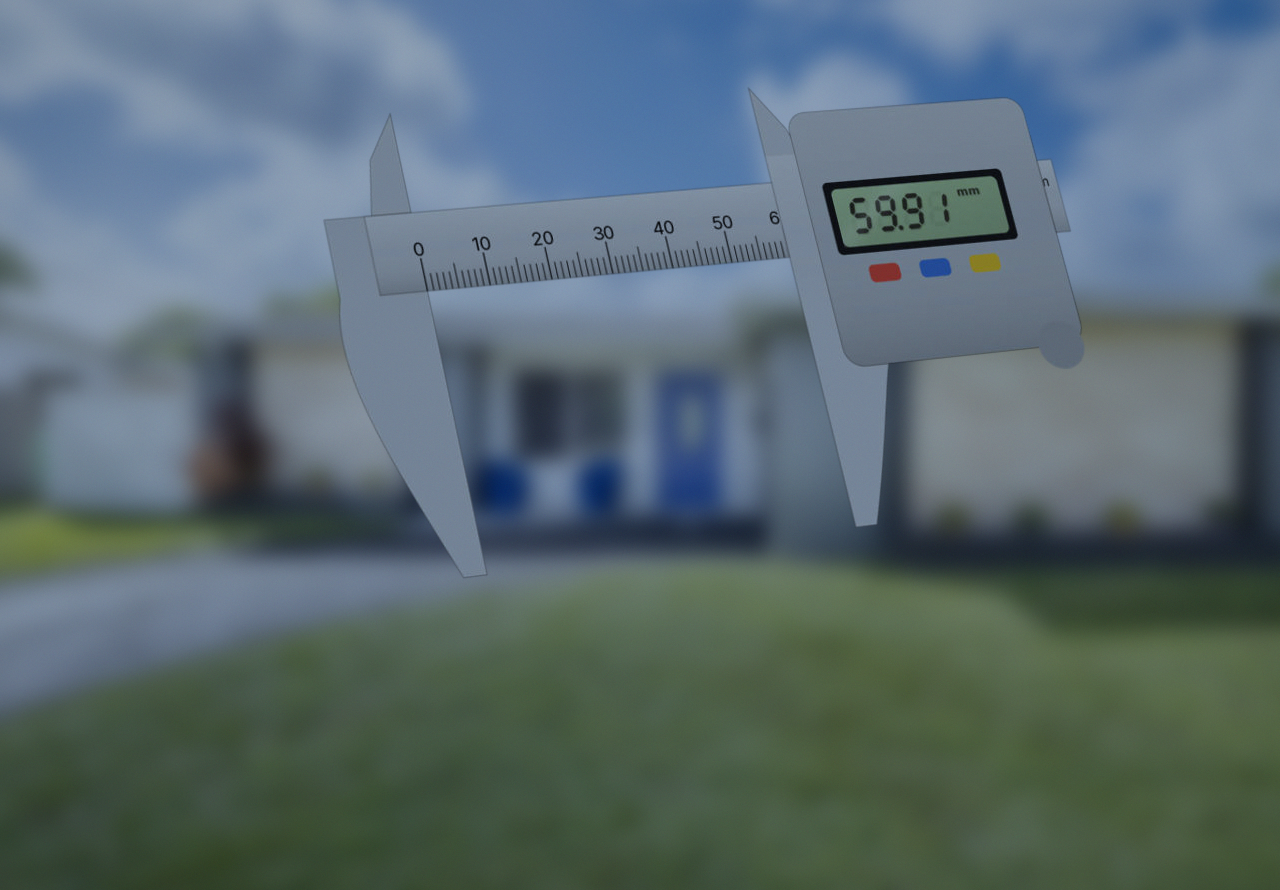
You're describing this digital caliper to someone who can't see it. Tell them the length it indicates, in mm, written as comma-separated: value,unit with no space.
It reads 59.91,mm
